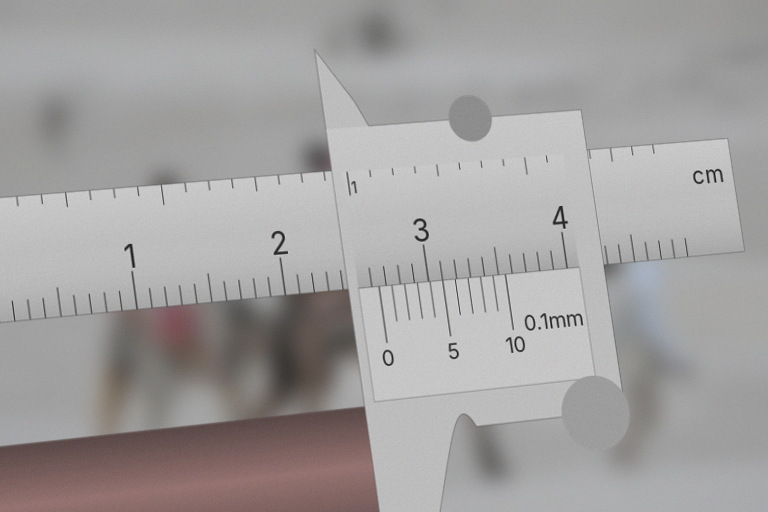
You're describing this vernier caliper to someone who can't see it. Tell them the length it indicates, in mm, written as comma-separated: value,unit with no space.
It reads 26.5,mm
